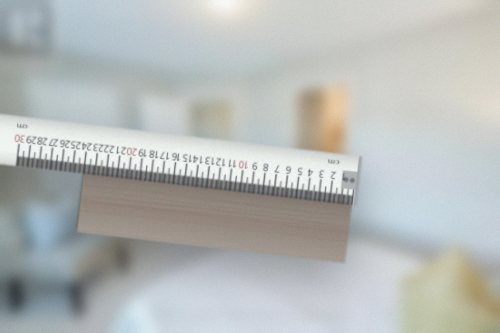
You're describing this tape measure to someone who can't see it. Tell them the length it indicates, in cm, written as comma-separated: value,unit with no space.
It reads 24,cm
